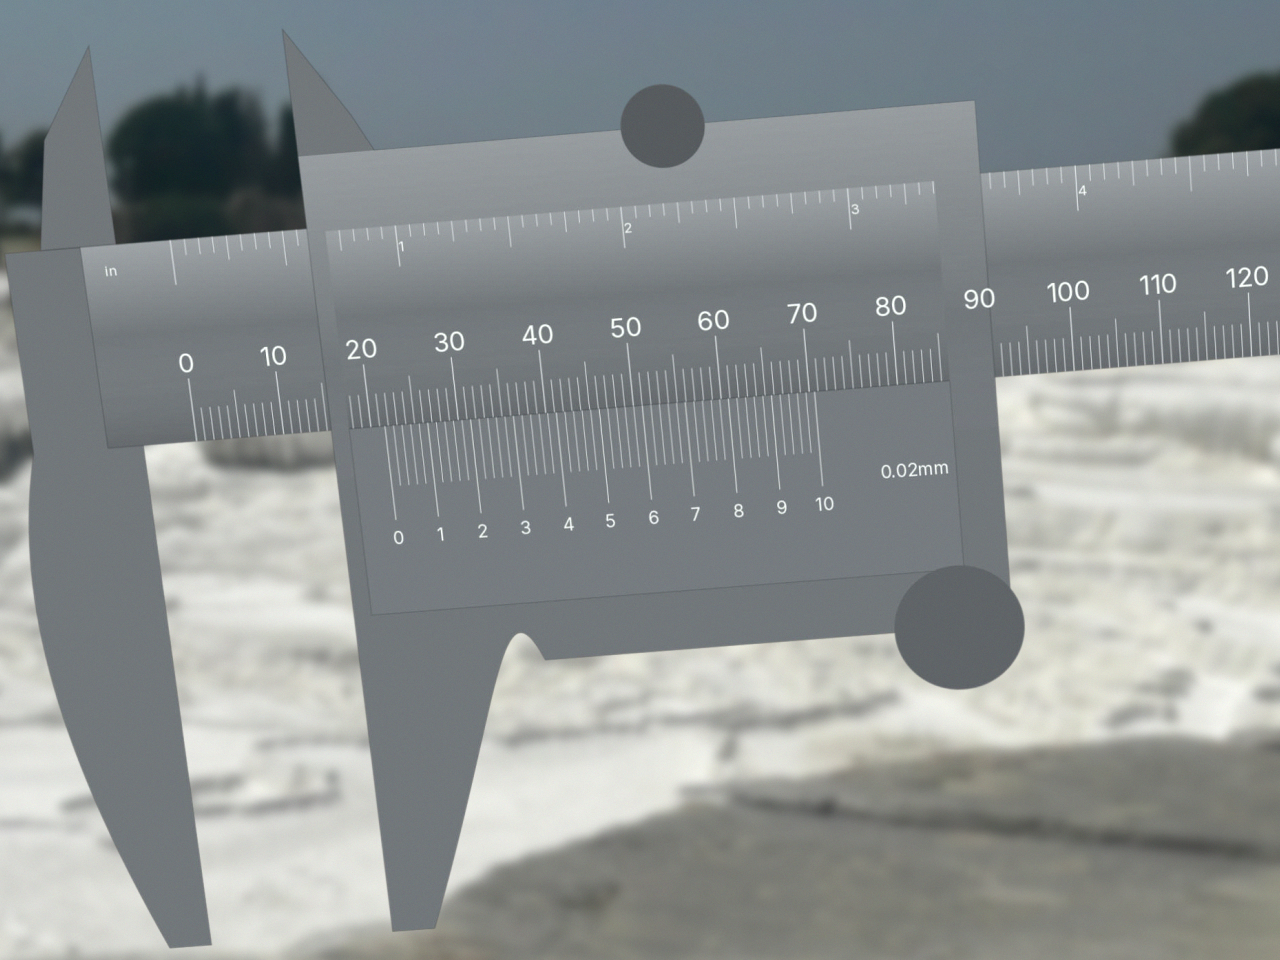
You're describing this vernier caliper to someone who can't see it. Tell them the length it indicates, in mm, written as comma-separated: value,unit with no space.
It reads 21.6,mm
